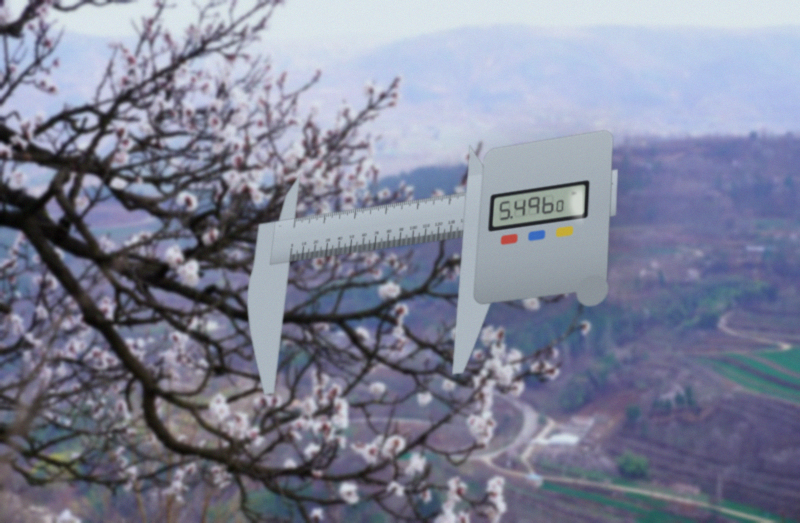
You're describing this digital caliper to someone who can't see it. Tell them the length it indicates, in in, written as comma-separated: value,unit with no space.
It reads 5.4960,in
